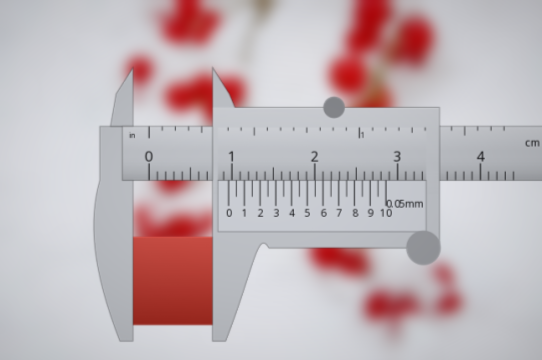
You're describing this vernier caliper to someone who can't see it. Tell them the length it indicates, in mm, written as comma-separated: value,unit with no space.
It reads 9.6,mm
